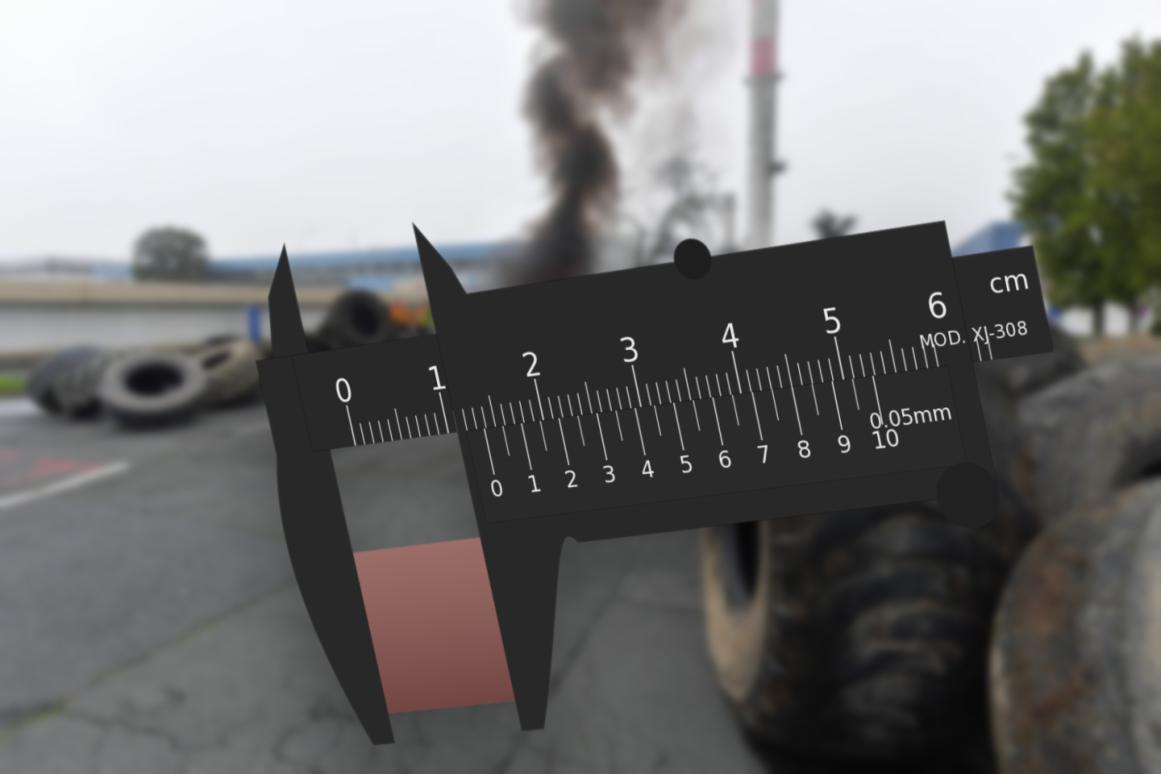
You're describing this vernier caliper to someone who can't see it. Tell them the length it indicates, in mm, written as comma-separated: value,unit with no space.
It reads 13.8,mm
